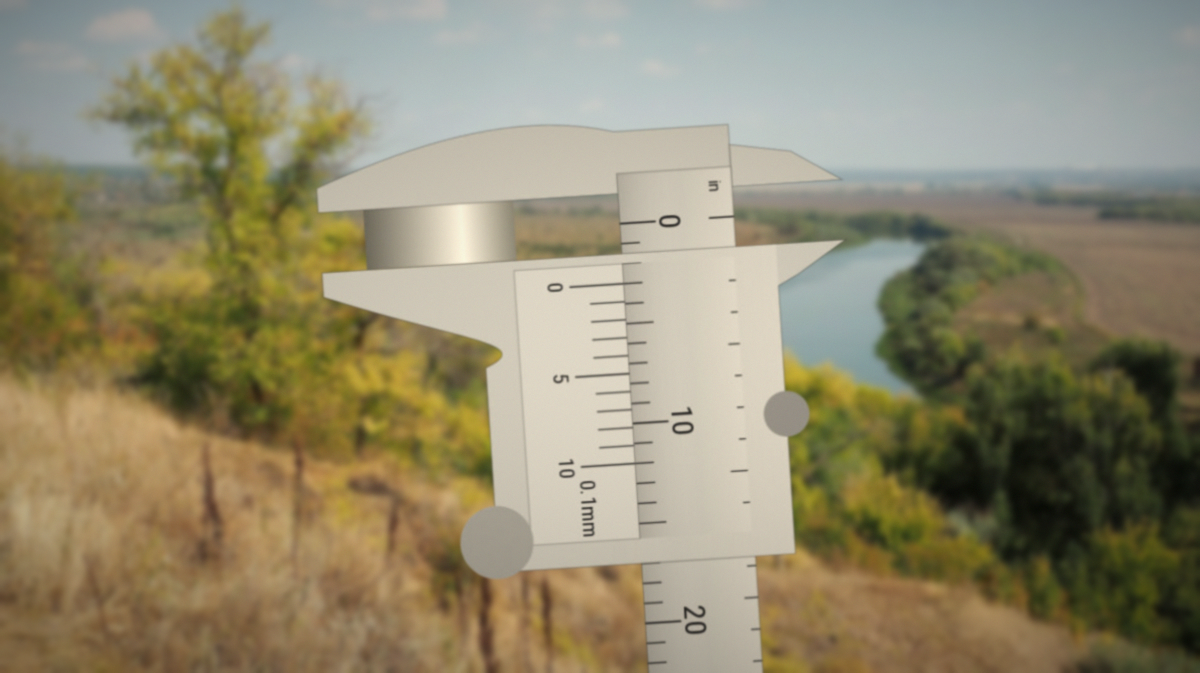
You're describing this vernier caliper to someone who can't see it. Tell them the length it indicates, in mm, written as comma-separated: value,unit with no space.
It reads 3.0,mm
